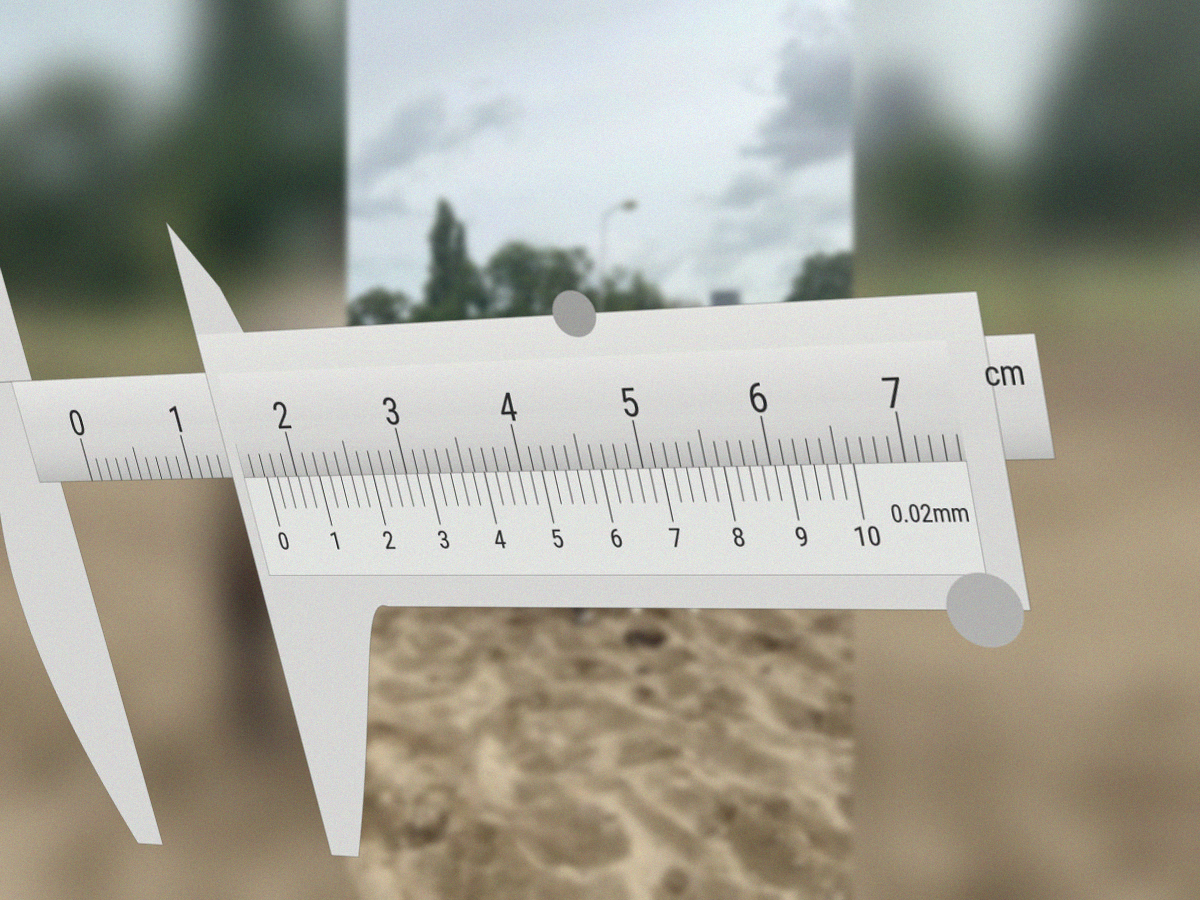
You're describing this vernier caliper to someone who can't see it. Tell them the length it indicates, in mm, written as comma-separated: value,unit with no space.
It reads 17.2,mm
